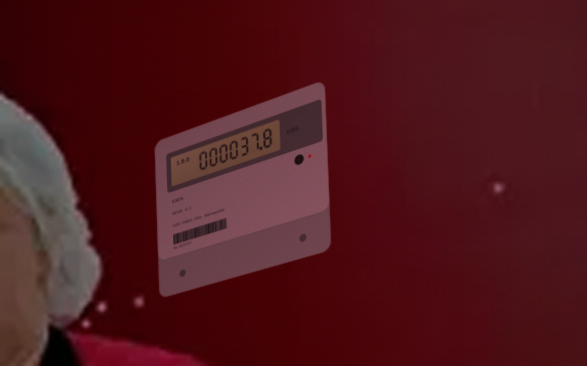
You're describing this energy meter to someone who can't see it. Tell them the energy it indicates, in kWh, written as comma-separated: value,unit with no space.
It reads 37.8,kWh
